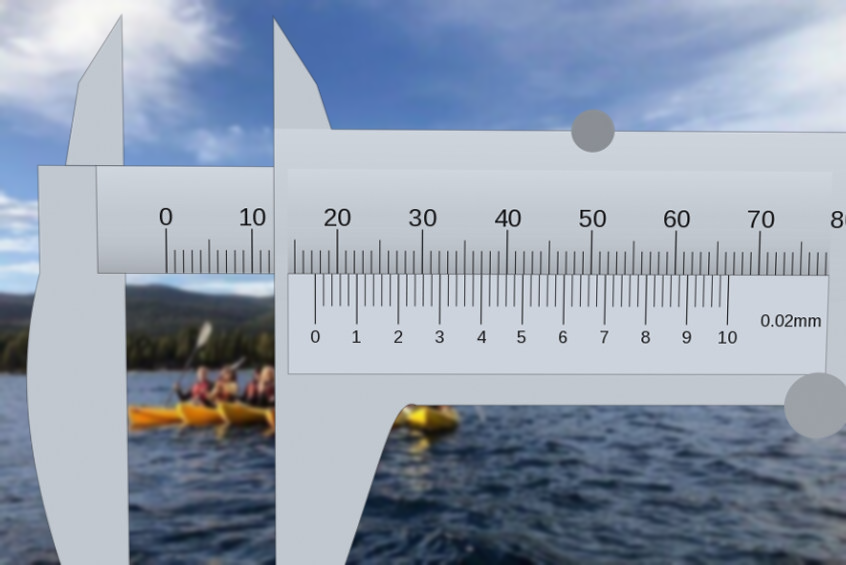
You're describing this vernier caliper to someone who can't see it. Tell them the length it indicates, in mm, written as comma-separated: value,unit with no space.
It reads 17.4,mm
